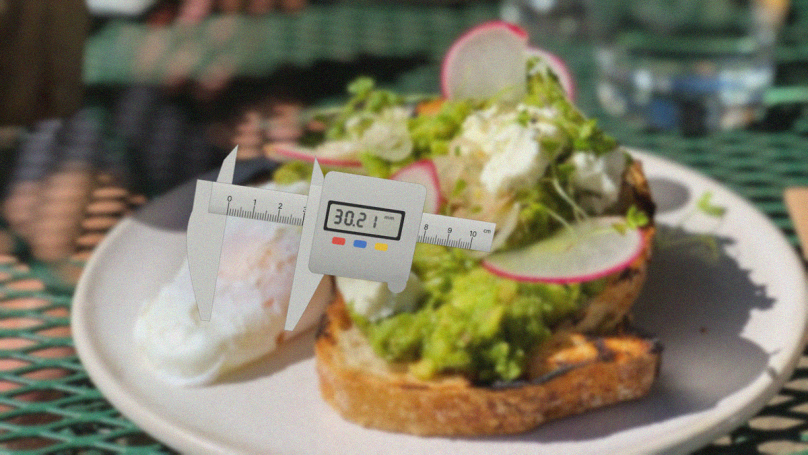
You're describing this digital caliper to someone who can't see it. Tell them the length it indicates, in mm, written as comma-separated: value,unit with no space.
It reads 30.21,mm
